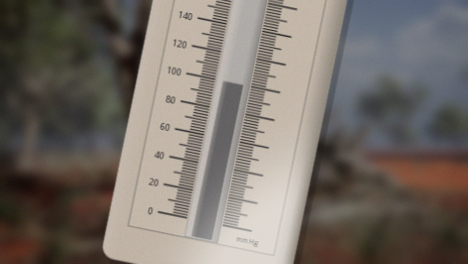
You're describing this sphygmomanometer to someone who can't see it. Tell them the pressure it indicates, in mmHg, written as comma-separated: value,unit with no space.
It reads 100,mmHg
